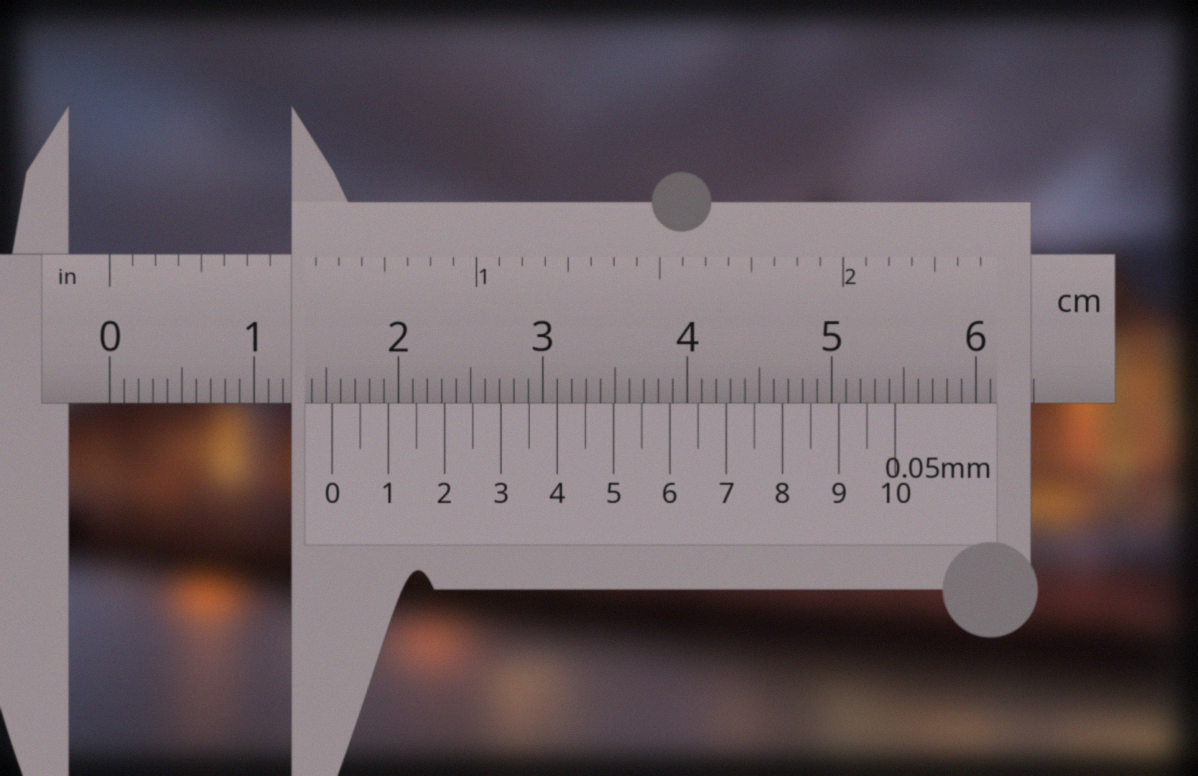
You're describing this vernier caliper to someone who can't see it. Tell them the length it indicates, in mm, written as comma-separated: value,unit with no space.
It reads 15.4,mm
